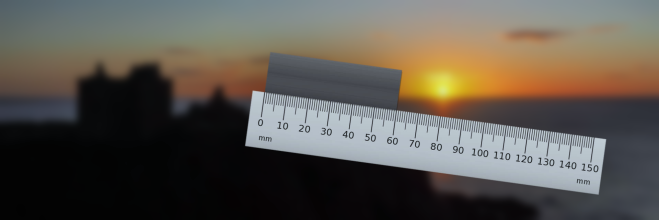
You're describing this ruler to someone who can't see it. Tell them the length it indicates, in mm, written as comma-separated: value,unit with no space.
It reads 60,mm
